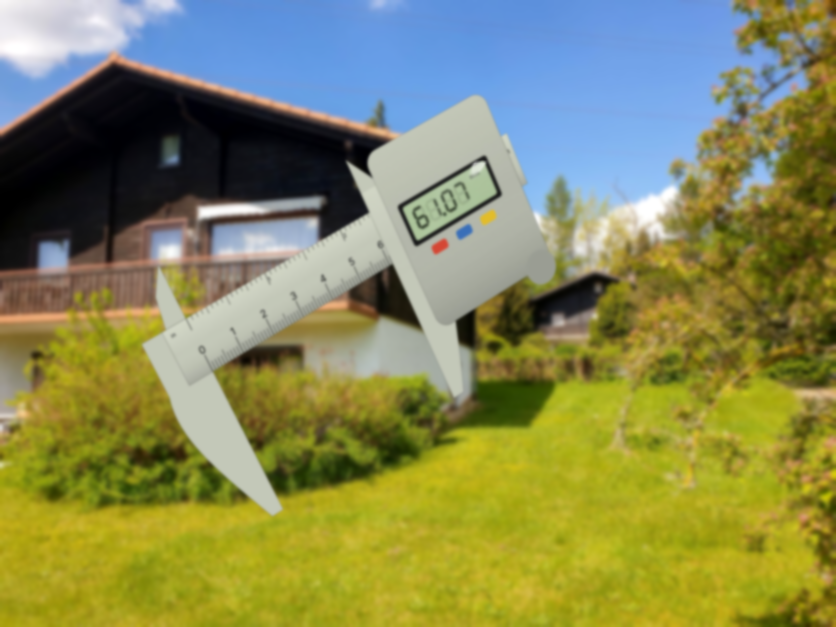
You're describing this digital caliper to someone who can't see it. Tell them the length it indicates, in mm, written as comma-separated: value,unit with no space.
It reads 61.07,mm
